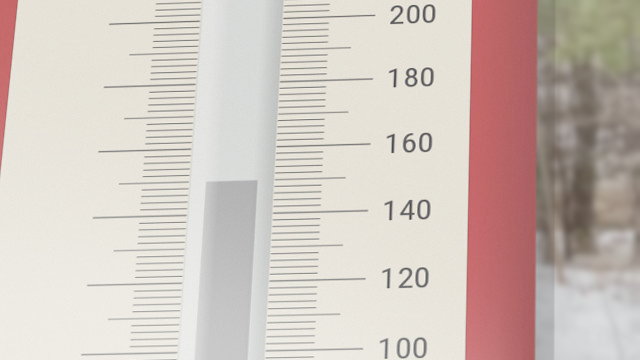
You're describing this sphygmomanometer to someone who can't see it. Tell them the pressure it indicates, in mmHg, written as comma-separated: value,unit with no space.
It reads 150,mmHg
